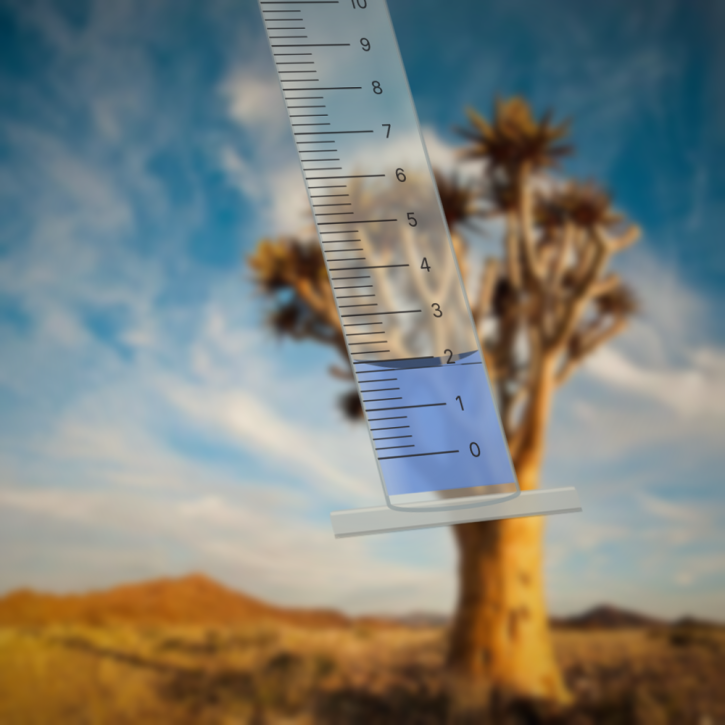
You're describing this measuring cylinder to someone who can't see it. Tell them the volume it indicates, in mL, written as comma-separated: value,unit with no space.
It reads 1.8,mL
